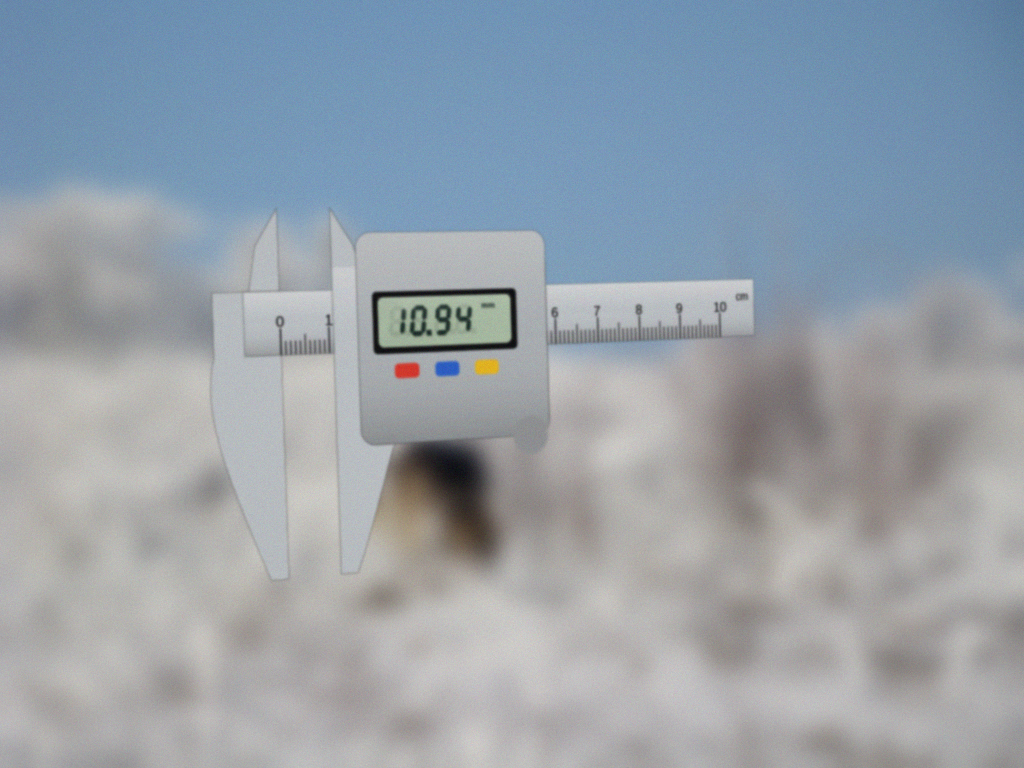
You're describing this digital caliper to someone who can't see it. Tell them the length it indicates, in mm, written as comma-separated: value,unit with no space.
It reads 10.94,mm
